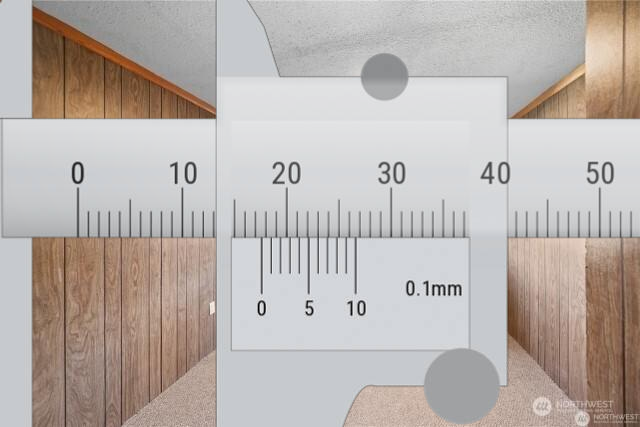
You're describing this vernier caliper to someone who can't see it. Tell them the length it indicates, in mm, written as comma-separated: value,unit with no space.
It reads 17.6,mm
